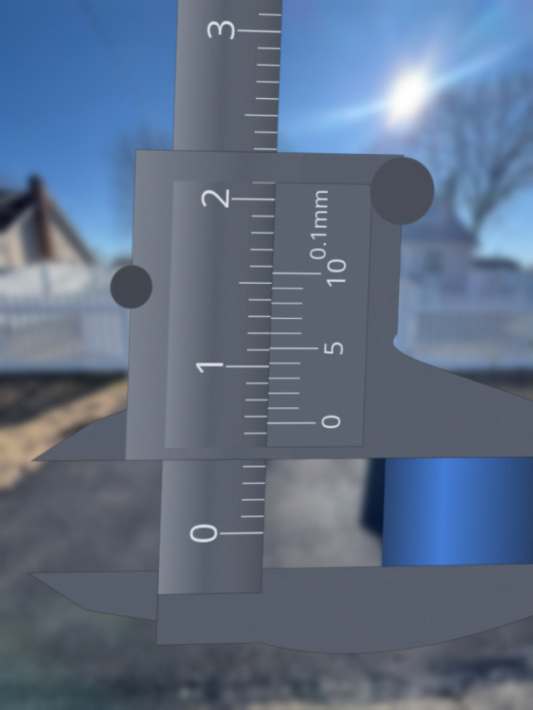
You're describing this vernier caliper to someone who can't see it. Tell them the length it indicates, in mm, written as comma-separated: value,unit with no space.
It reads 6.6,mm
